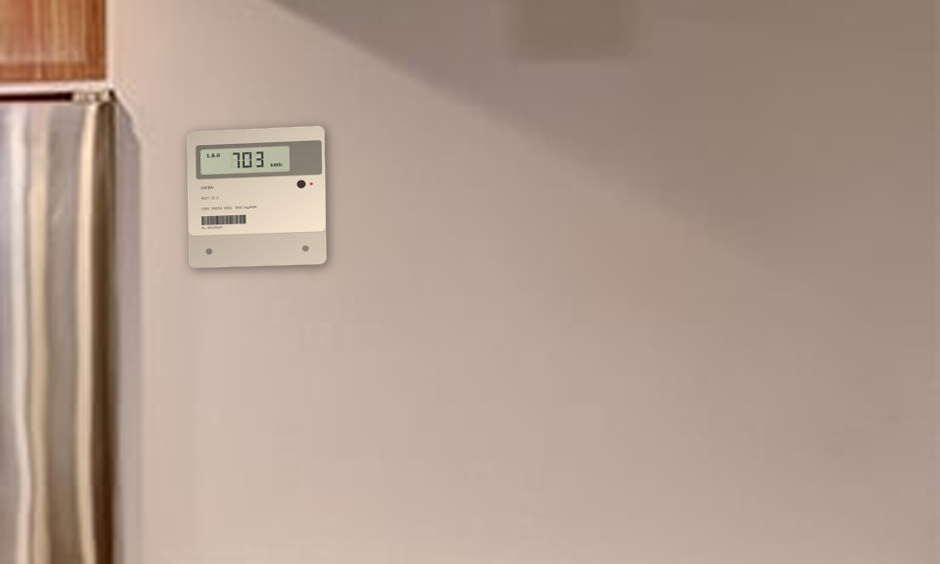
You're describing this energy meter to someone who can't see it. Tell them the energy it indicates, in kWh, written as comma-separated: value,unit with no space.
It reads 703,kWh
